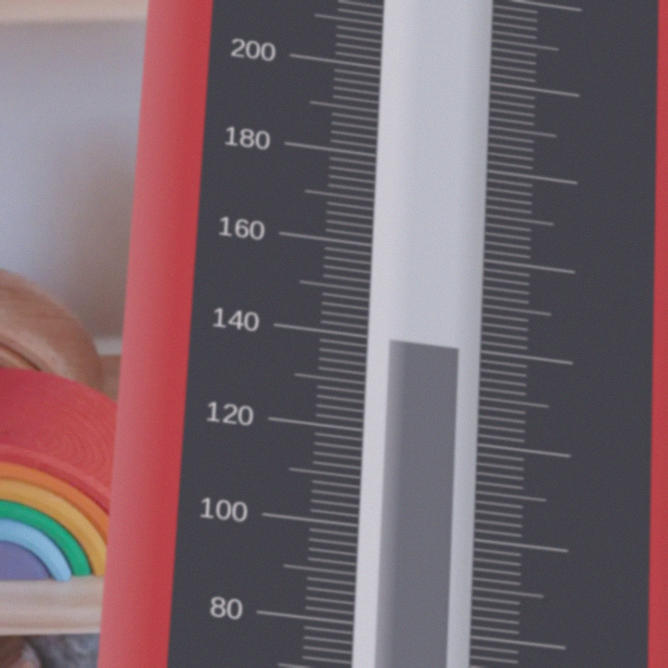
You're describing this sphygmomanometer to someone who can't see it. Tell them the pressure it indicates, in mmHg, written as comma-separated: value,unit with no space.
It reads 140,mmHg
